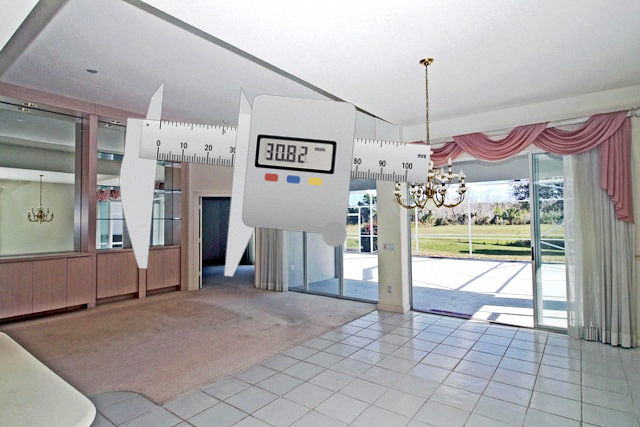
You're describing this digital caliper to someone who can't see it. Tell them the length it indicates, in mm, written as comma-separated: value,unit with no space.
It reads 30.82,mm
